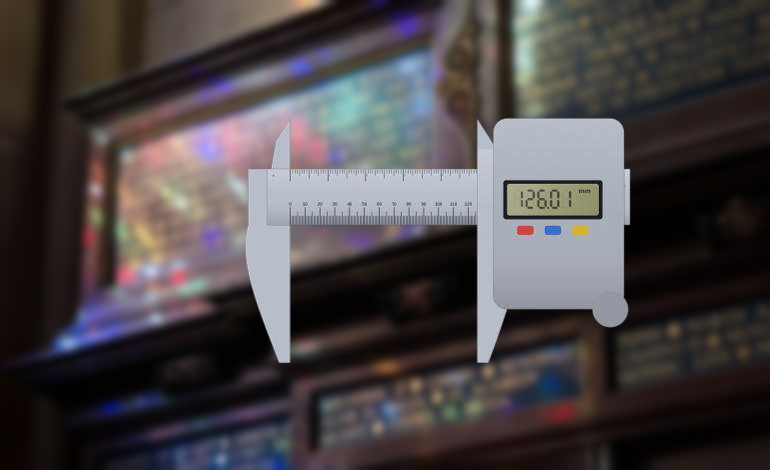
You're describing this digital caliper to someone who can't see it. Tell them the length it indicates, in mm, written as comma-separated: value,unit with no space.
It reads 126.01,mm
